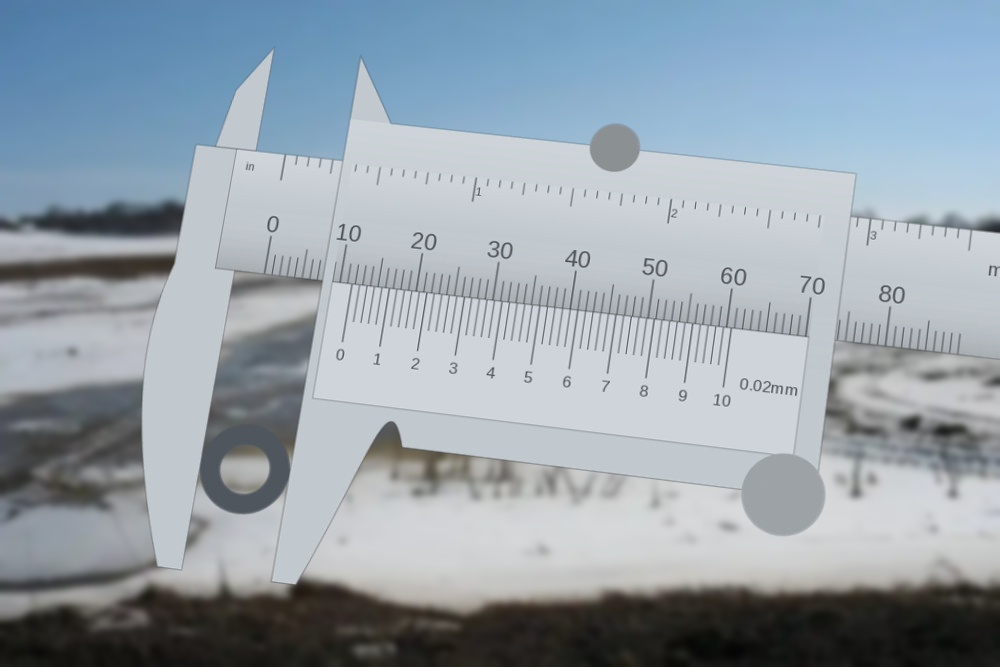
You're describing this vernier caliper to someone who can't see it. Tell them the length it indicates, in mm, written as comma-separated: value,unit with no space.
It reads 11.6,mm
